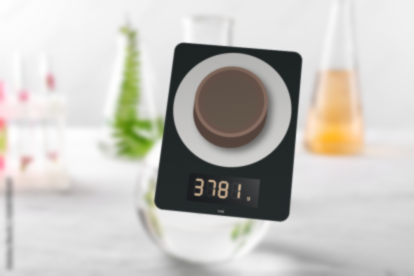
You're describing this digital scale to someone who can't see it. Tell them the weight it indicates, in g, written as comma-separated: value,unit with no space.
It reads 3781,g
